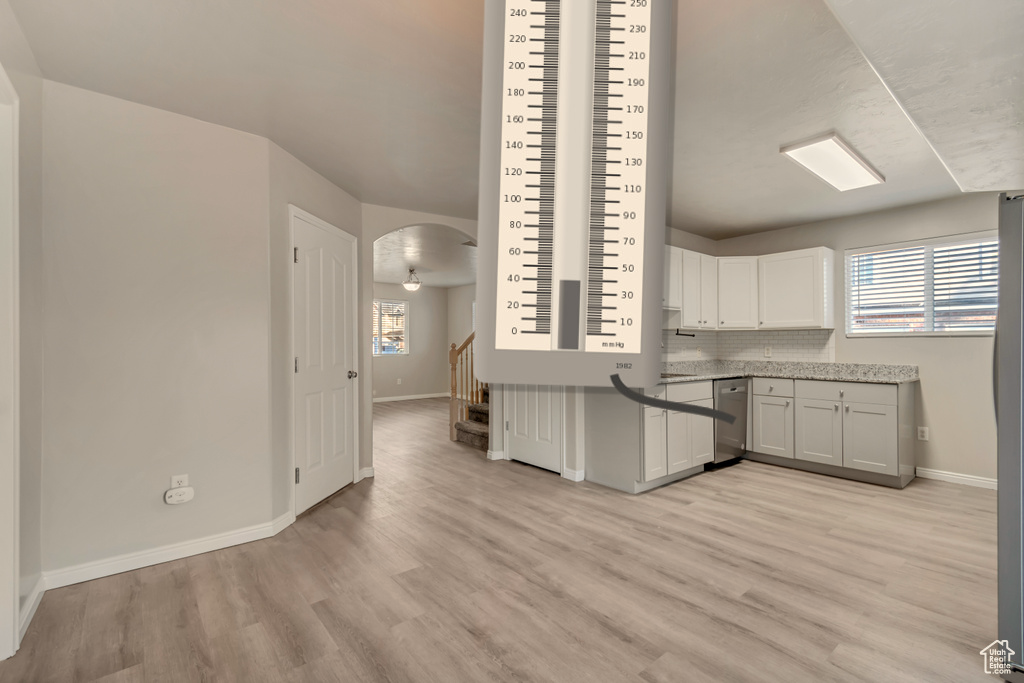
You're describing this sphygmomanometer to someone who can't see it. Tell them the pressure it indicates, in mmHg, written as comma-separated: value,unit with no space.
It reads 40,mmHg
